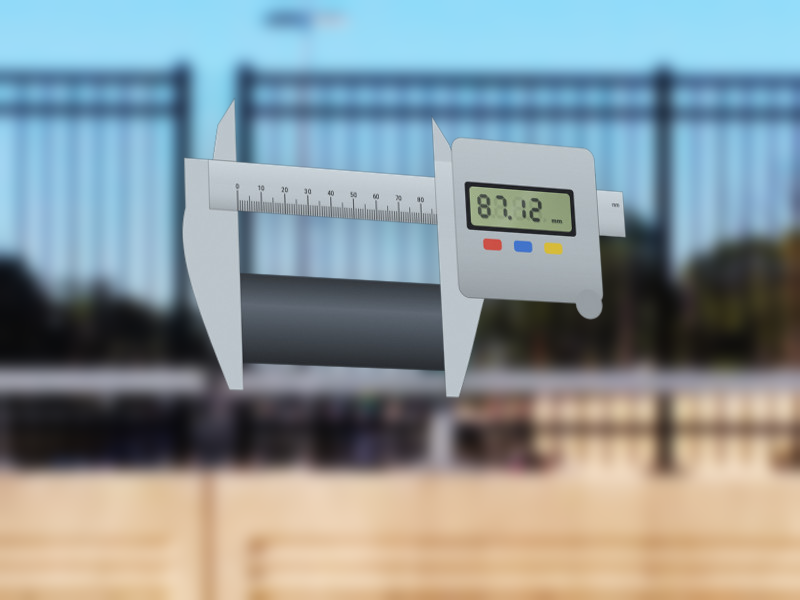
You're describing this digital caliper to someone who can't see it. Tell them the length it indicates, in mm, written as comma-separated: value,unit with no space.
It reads 87.12,mm
